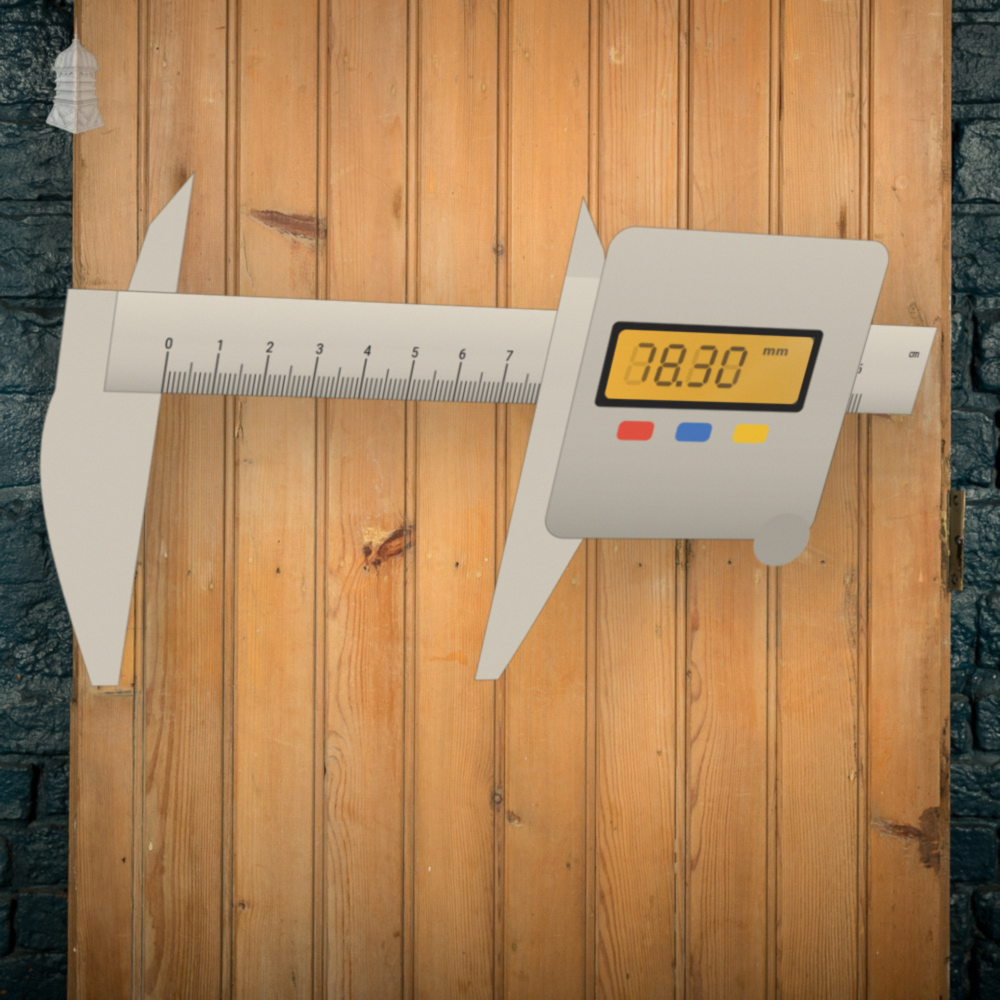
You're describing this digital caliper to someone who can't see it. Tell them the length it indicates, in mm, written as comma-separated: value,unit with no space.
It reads 78.30,mm
